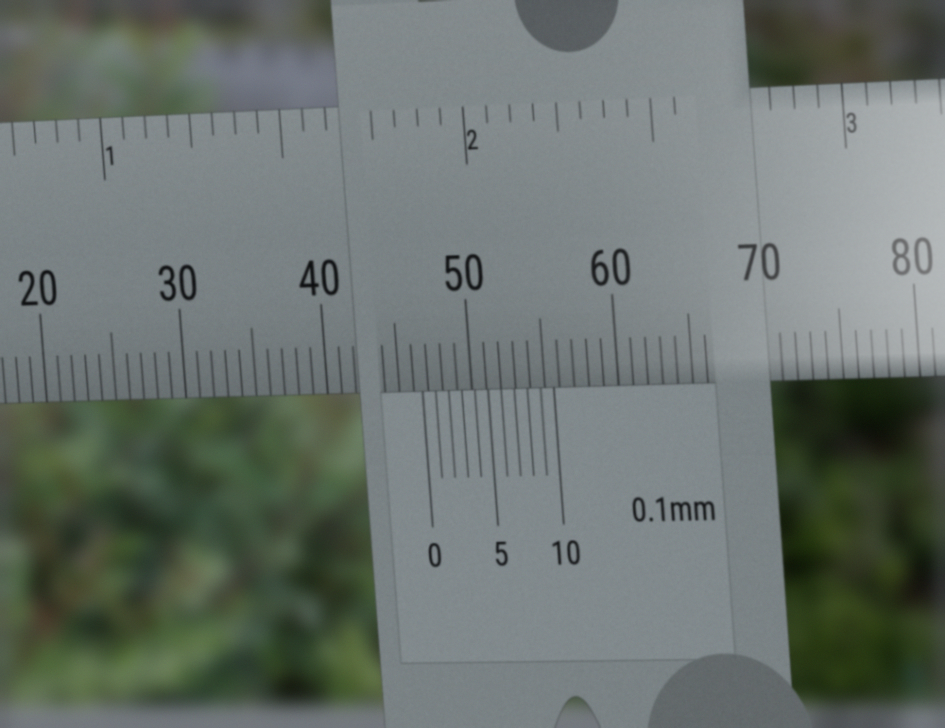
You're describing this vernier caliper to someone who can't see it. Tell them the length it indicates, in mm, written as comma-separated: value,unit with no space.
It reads 46.6,mm
